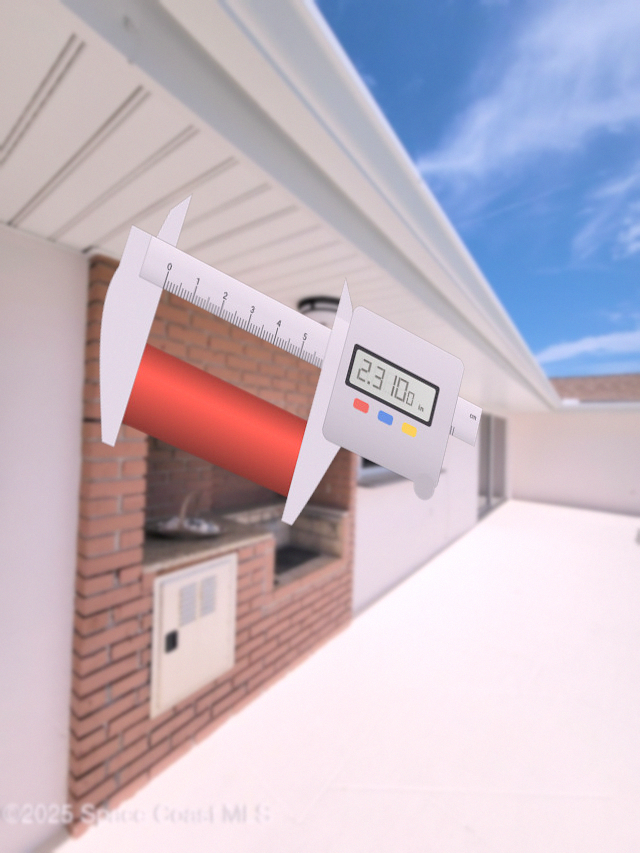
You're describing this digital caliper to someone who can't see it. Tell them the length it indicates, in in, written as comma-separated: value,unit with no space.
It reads 2.3100,in
